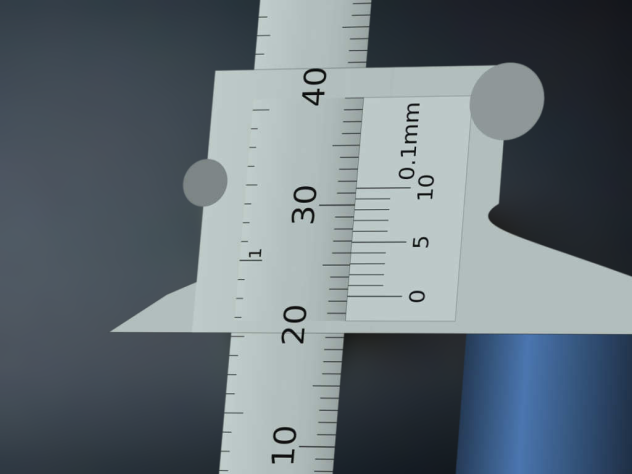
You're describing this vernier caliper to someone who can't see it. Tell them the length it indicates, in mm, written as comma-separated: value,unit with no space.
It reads 22.4,mm
